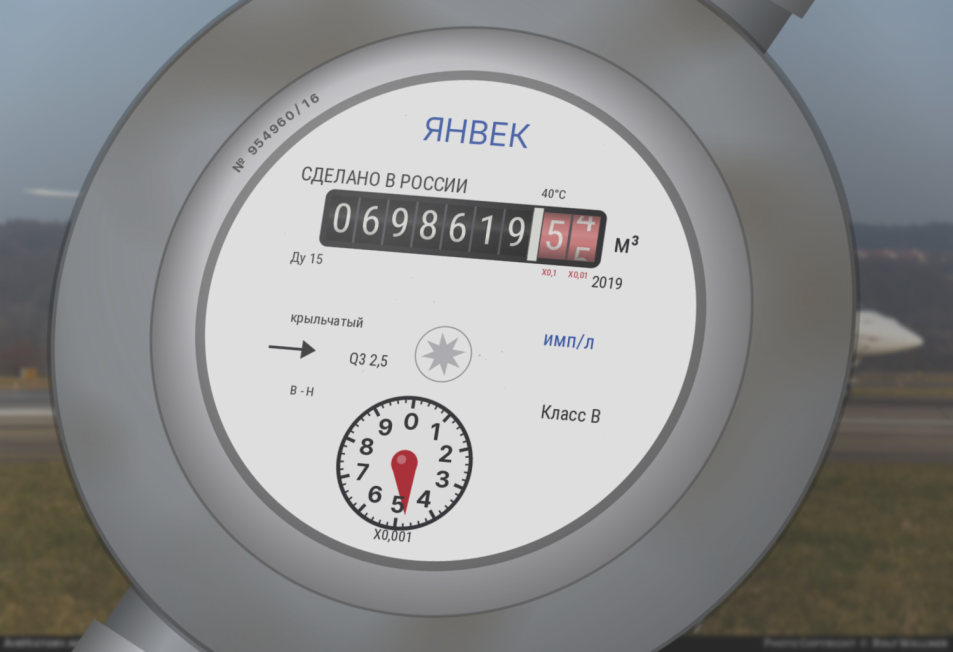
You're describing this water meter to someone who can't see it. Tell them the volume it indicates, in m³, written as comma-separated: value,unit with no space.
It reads 698619.544,m³
